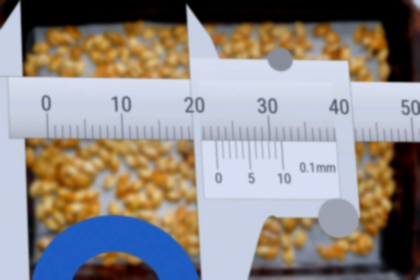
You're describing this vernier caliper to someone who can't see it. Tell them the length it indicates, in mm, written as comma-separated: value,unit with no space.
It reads 22.6,mm
